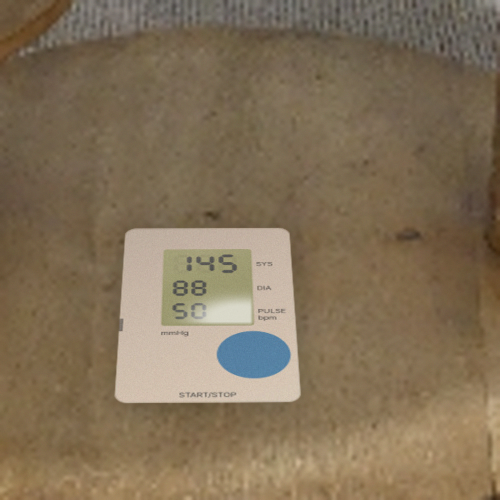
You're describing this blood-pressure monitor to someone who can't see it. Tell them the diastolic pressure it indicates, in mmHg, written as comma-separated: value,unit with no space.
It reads 88,mmHg
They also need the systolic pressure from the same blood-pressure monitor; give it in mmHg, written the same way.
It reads 145,mmHg
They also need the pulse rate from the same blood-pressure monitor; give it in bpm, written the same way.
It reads 50,bpm
